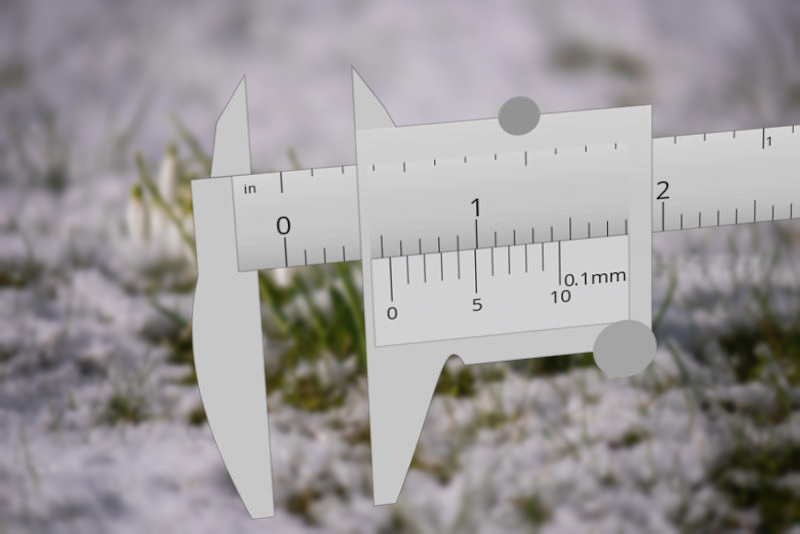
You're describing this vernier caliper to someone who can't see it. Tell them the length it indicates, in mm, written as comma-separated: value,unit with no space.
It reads 5.4,mm
